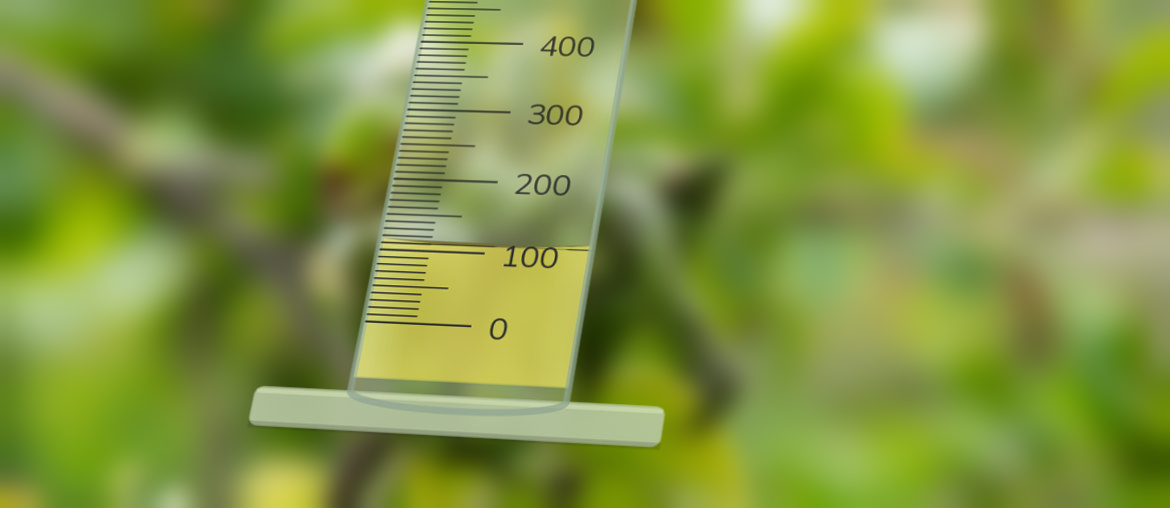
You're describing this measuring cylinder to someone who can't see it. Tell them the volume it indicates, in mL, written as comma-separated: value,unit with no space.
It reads 110,mL
